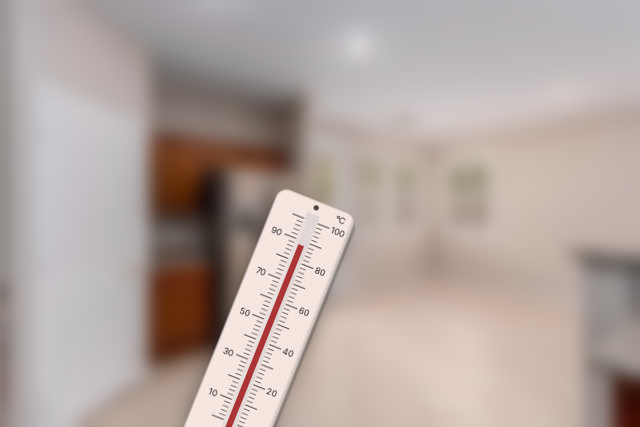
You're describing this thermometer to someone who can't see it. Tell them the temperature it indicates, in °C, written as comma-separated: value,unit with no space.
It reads 88,°C
